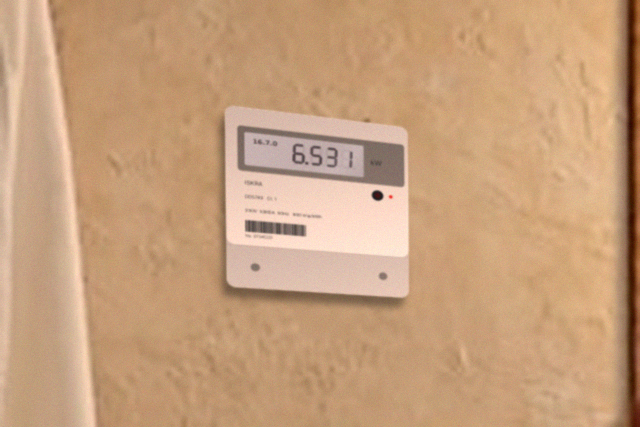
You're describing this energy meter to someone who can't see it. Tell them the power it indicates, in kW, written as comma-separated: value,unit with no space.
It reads 6.531,kW
